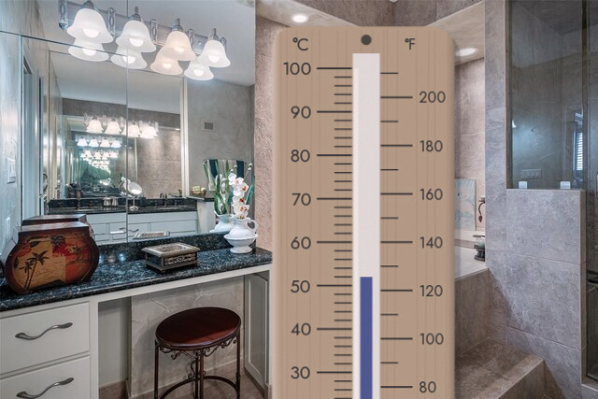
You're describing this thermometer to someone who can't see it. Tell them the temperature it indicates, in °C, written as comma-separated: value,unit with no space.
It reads 52,°C
